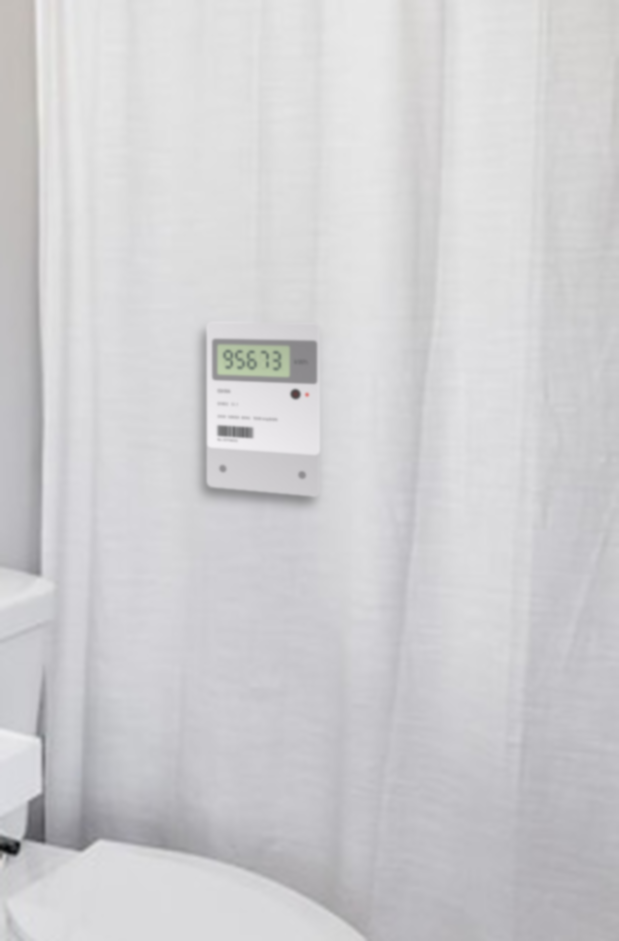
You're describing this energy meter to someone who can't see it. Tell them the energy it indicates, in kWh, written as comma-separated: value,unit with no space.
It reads 95673,kWh
